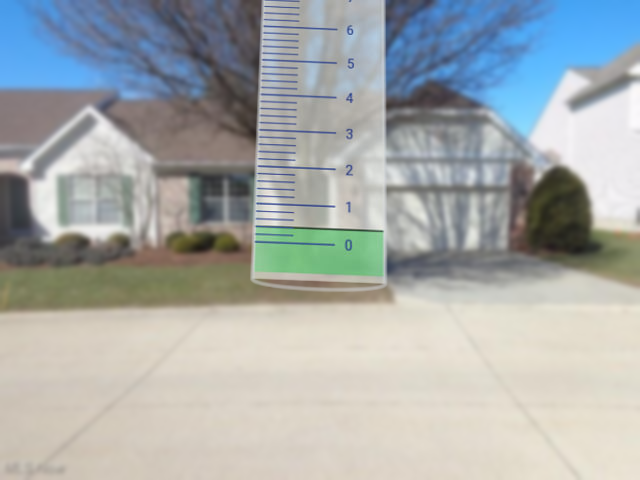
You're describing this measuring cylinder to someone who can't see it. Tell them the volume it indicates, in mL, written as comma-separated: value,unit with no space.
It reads 0.4,mL
